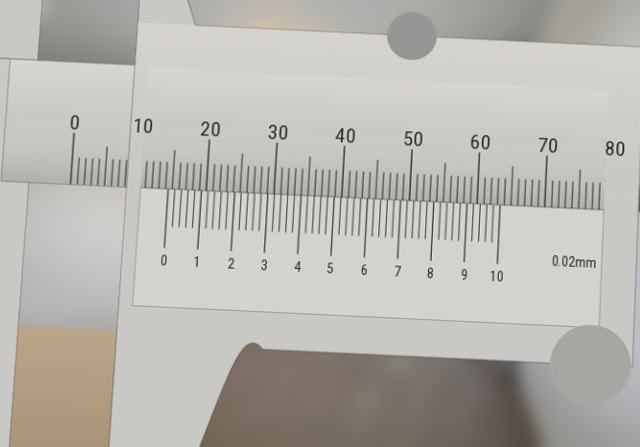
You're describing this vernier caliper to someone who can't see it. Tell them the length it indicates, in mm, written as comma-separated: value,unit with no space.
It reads 14.4,mm
